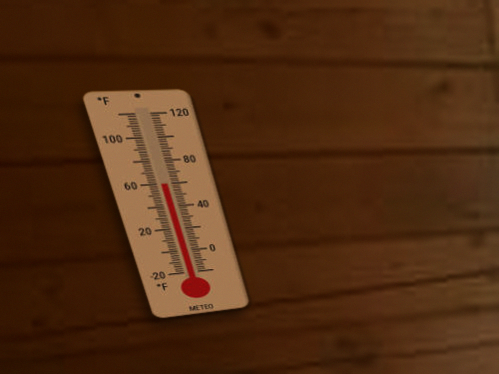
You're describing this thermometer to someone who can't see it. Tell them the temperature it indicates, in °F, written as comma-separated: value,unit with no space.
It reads 60,°F
